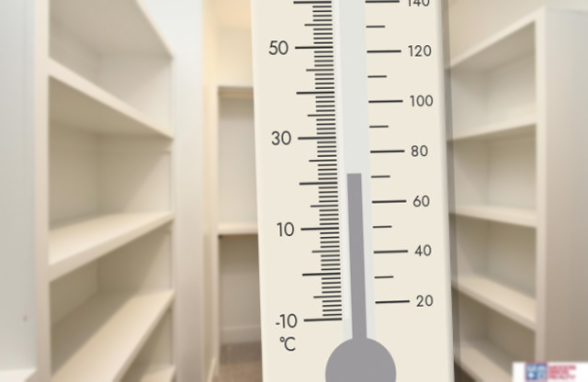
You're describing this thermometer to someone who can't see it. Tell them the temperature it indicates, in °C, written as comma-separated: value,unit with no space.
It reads 22,°C
